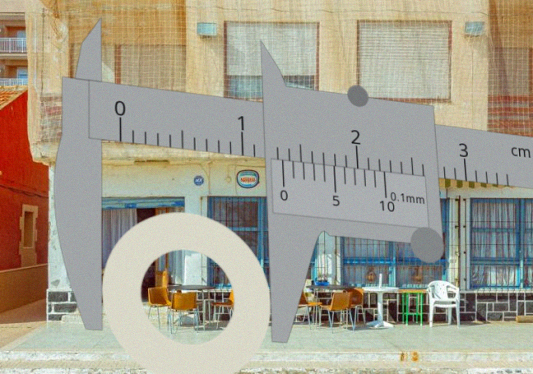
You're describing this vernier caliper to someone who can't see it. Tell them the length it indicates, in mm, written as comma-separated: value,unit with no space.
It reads 13.4,mm
